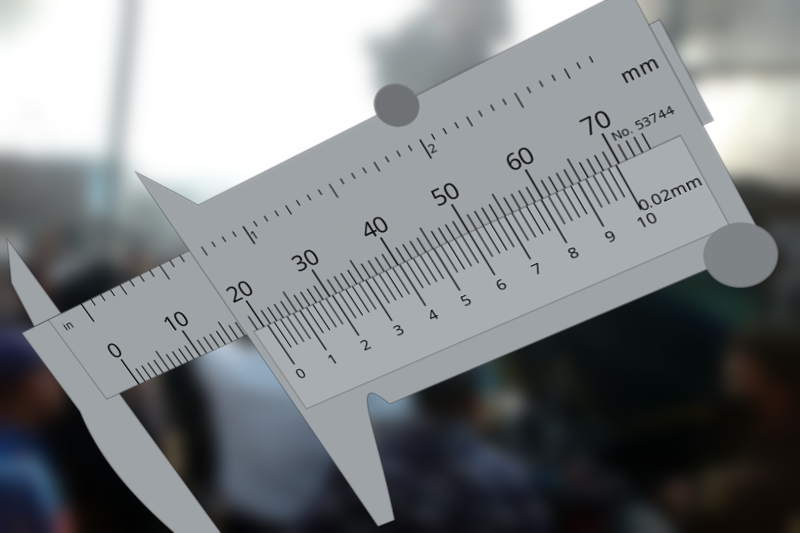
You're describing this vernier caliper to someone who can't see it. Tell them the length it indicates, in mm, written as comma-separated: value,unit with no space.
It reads 20.6,mm
